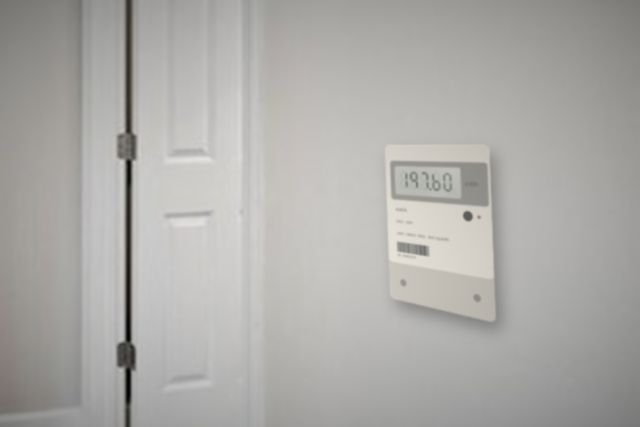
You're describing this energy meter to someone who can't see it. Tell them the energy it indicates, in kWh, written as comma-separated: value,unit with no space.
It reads 197.60,kWh
